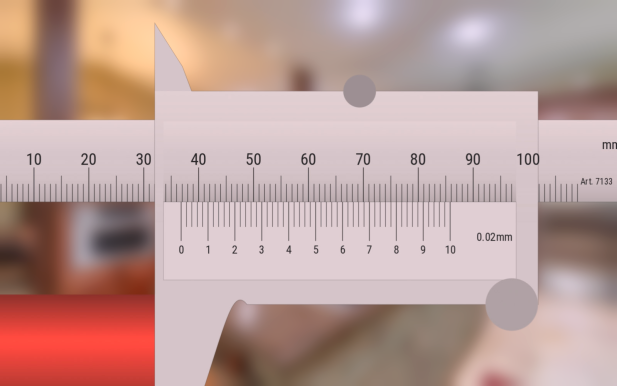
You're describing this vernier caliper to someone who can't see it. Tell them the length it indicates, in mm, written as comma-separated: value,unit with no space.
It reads 36.8,mm
